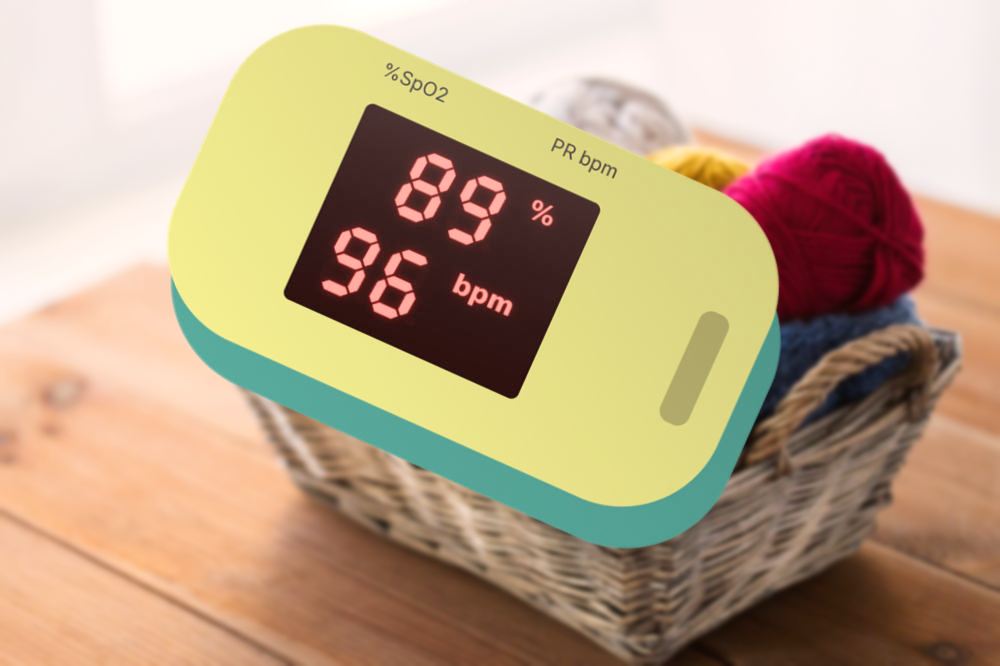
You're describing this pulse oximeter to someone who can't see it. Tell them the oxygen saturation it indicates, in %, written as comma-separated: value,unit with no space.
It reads 89,%
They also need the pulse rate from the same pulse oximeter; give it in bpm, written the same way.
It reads 96,bpm
